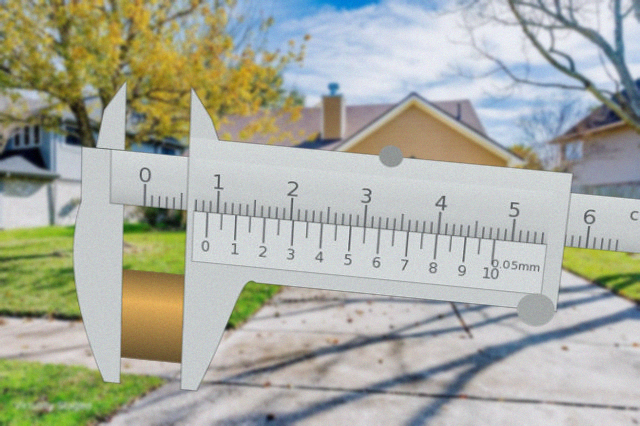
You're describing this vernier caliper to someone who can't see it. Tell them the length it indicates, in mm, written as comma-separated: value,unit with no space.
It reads 8.6,mm
